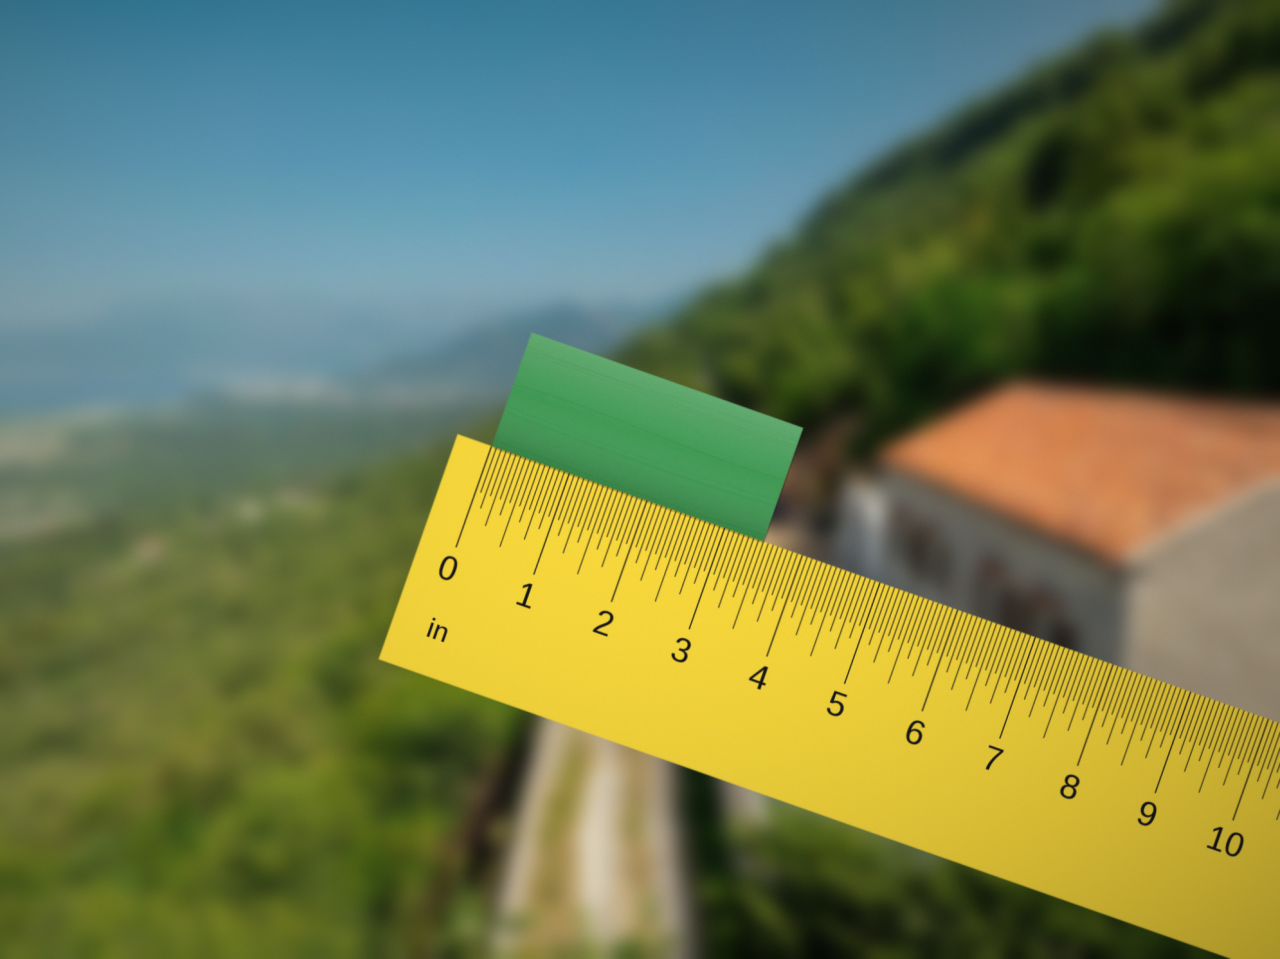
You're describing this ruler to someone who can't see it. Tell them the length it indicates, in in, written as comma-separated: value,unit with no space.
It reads 3.5,in
